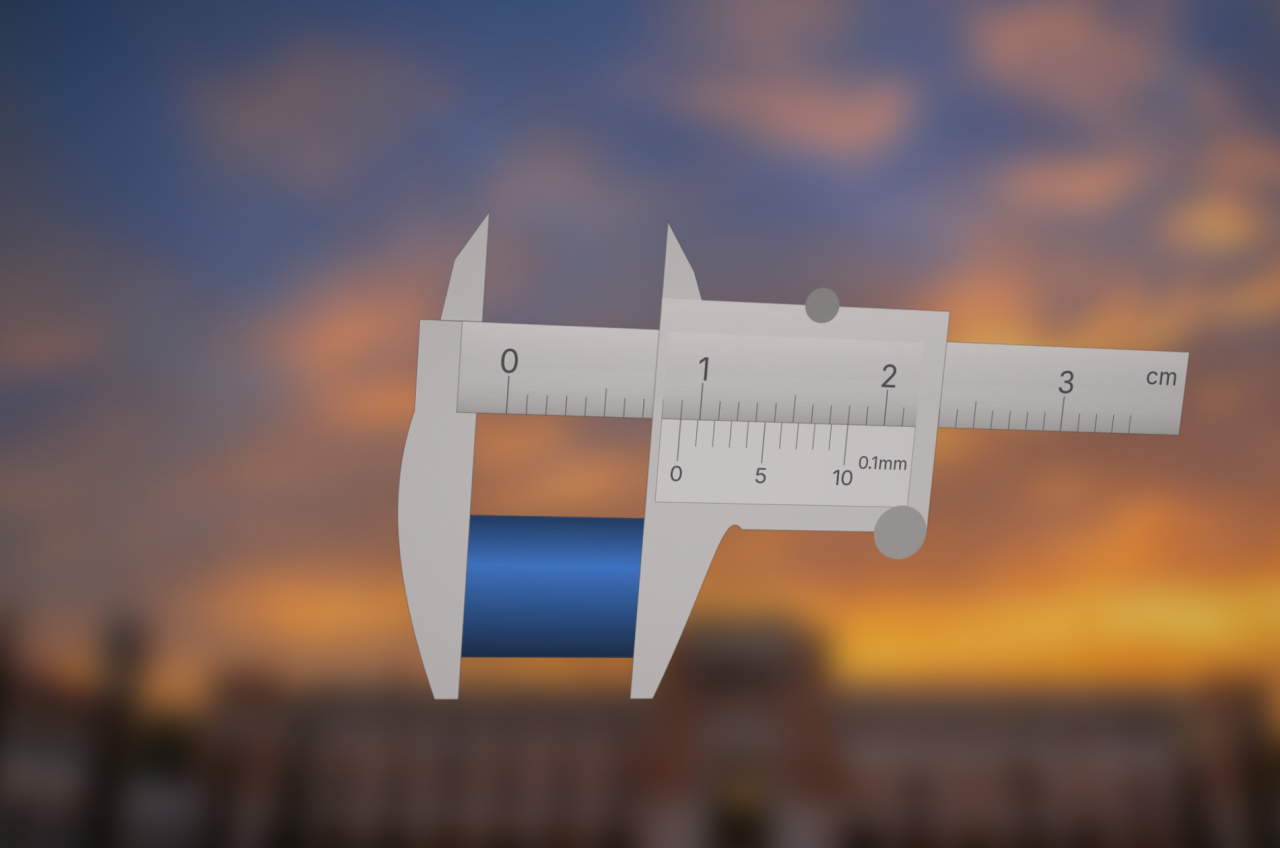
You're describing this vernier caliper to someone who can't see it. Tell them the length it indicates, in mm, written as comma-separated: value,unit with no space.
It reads 9.0,mm
